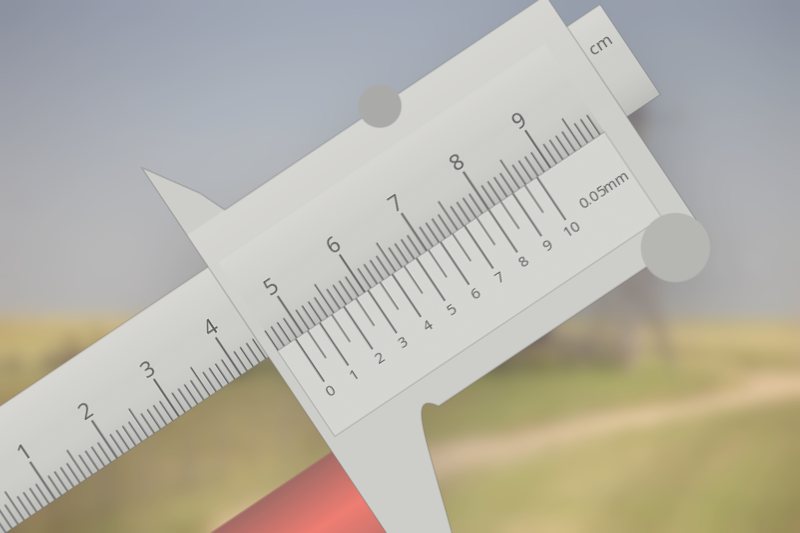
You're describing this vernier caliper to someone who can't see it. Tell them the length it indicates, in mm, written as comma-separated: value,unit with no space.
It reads 48.8,mm
